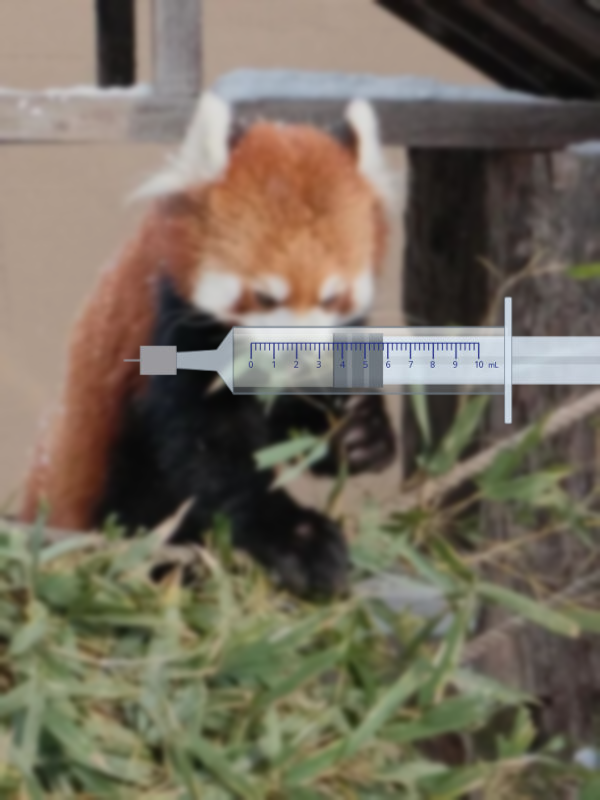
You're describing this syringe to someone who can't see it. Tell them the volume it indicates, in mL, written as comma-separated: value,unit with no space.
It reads 3.6,mL
